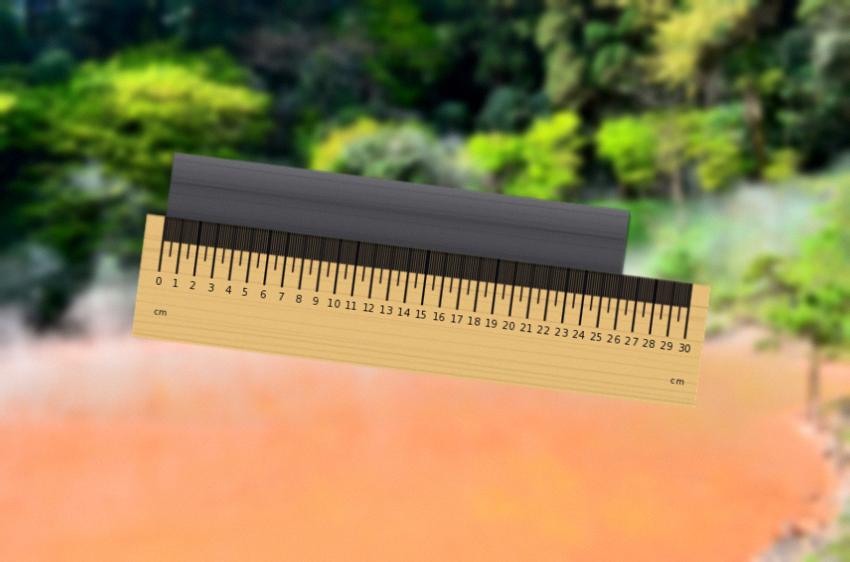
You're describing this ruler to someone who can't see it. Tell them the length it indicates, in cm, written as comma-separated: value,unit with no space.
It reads 26,cm
